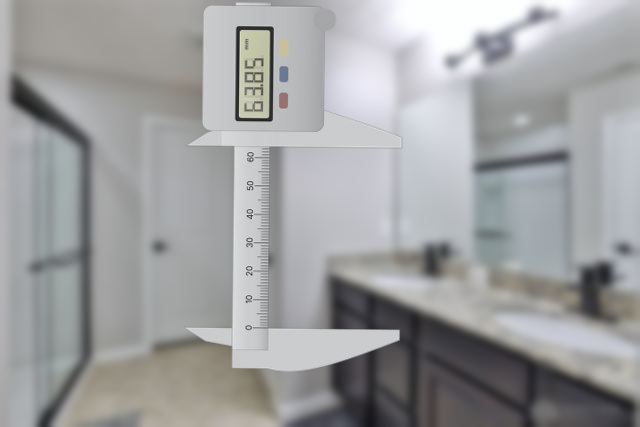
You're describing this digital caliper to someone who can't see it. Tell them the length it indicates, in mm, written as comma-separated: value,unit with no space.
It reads 63.85,mm
